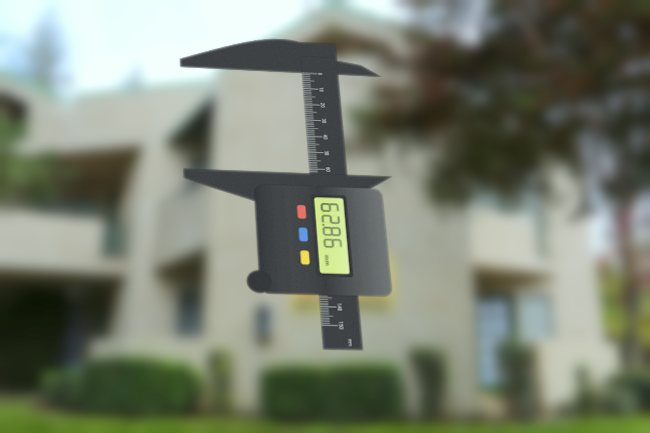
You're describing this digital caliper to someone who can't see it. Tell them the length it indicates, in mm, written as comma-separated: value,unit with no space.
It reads 62.86,mm
